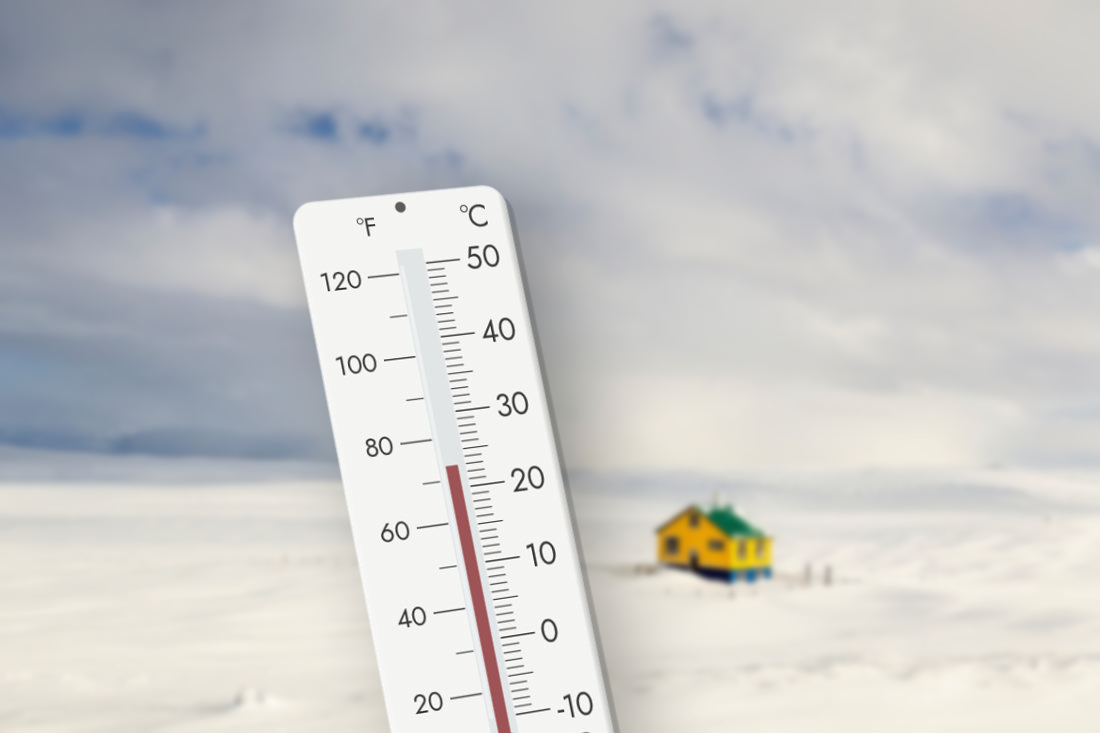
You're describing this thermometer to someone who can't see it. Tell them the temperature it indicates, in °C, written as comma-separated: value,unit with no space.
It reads 23,°C
